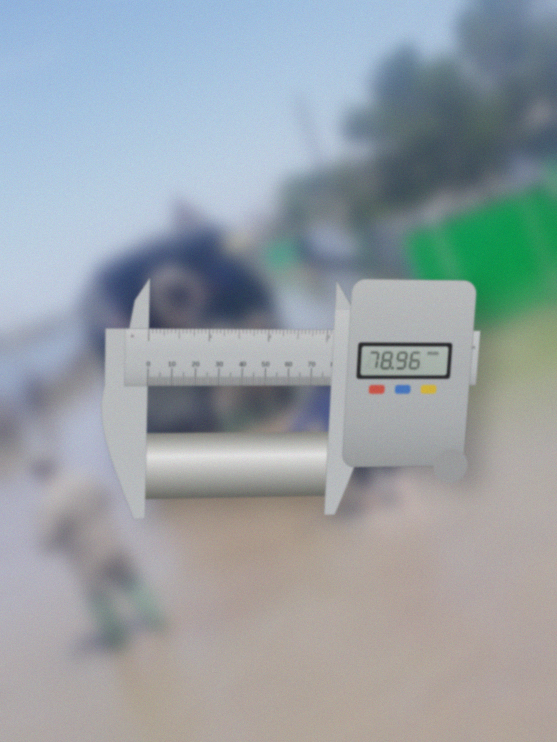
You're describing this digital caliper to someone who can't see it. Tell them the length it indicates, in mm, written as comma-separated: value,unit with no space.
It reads 78.96,mm
